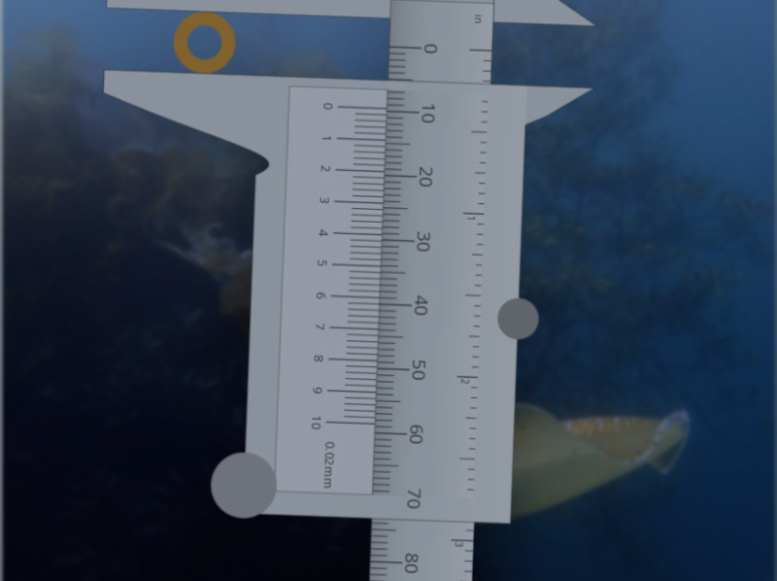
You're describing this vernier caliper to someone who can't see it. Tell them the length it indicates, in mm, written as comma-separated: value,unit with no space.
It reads 9.6,mm
